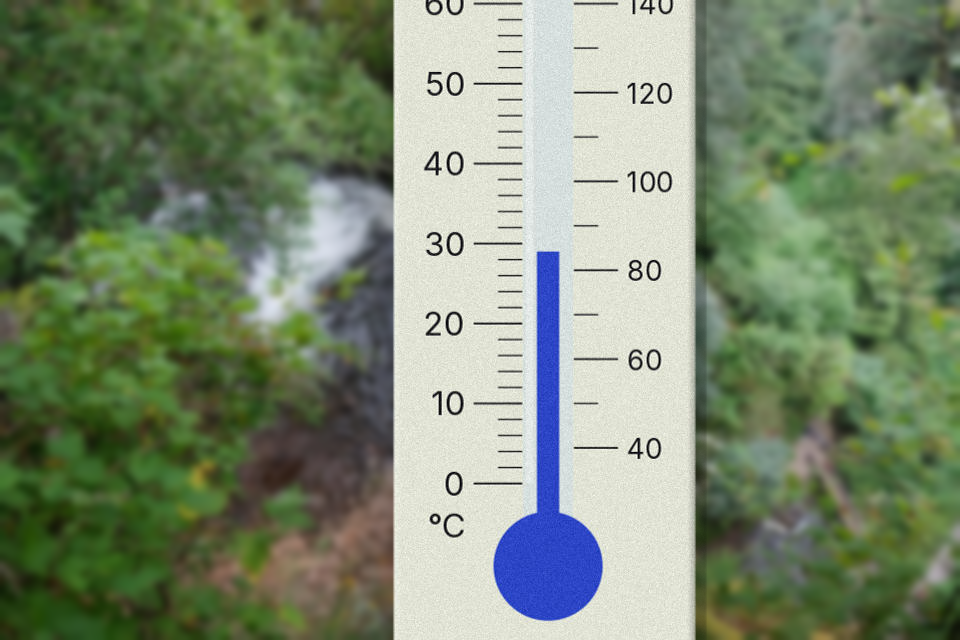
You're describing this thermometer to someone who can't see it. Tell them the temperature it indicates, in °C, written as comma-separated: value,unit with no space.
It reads 29,°C
